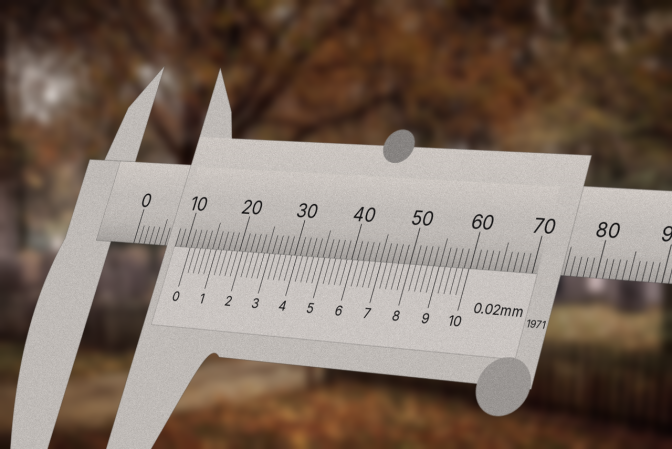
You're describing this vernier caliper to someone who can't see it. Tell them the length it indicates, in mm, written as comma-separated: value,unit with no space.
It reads 10.8,mm
